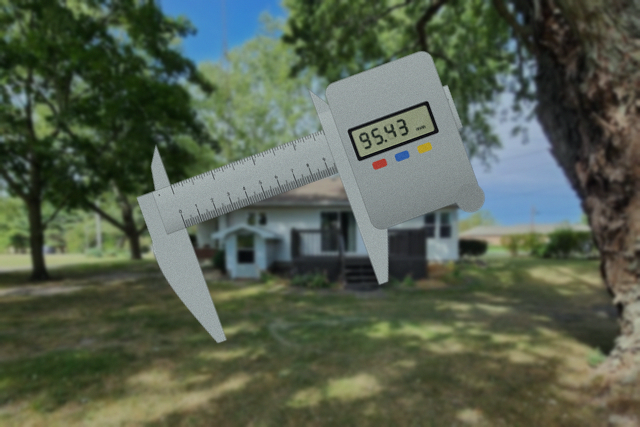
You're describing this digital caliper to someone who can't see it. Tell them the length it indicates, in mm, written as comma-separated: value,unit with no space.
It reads 95.43,mm
